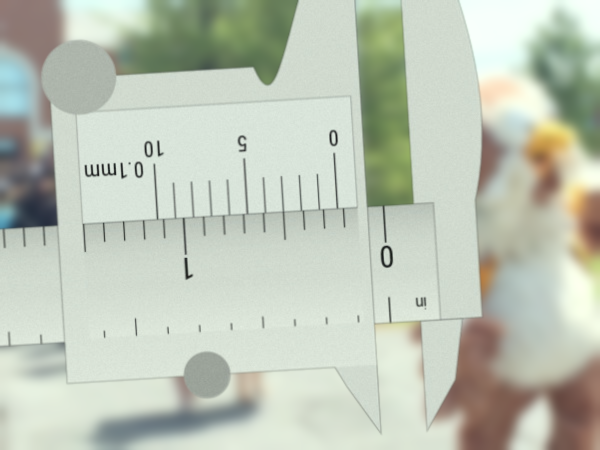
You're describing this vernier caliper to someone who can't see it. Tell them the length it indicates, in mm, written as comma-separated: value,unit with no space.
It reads 2.3,mm
